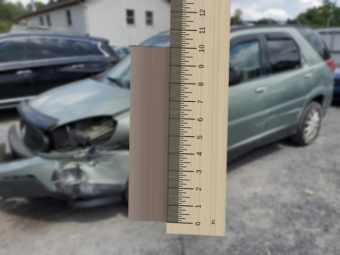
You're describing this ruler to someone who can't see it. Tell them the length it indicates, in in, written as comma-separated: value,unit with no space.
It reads 10,in
